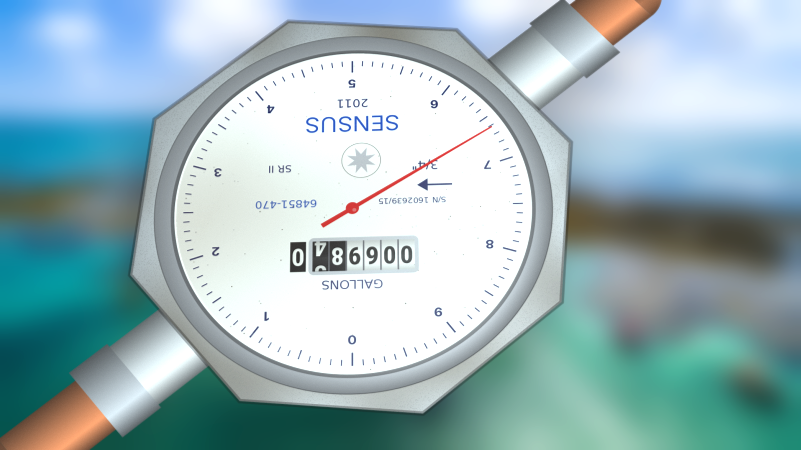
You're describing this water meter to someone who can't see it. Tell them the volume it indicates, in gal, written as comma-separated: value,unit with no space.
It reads 69836.6,gal
